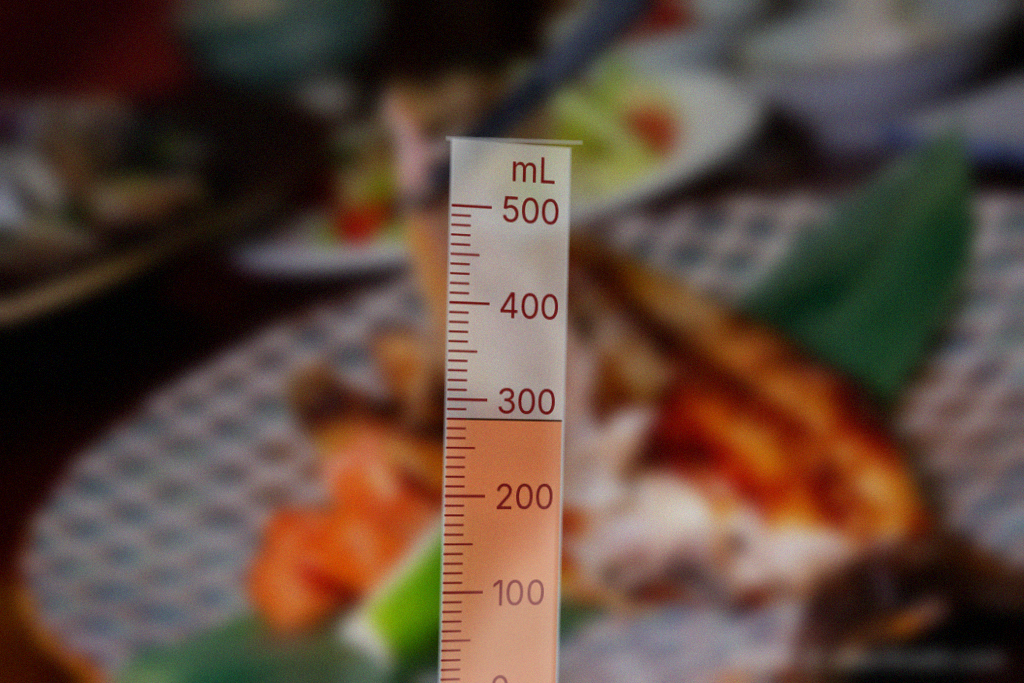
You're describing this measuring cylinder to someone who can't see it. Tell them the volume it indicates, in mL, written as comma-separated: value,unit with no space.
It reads 280,mL
